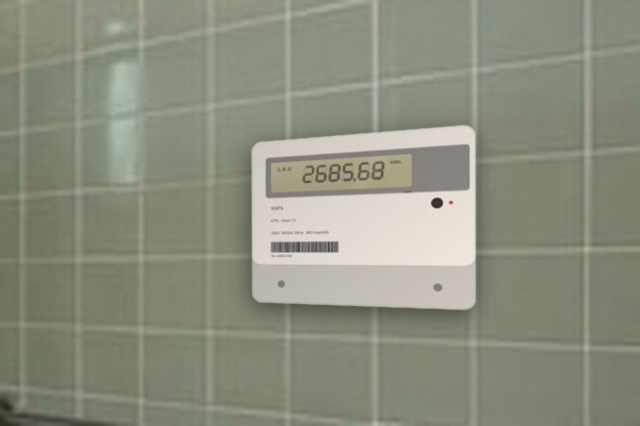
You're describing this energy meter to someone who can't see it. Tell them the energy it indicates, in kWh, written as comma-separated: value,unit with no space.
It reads 2685.68,kWh
